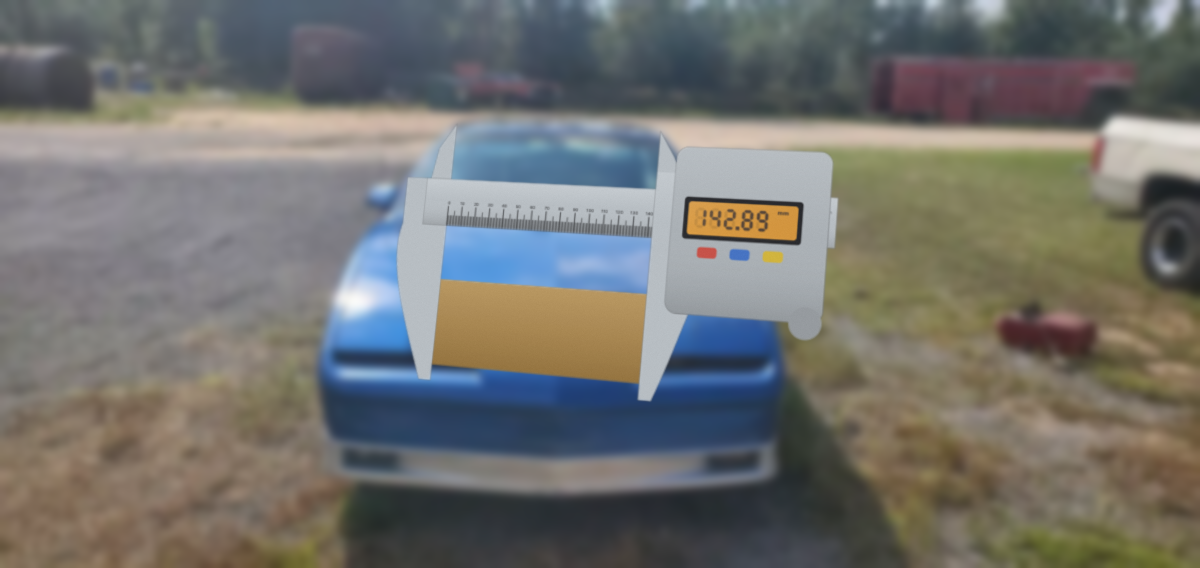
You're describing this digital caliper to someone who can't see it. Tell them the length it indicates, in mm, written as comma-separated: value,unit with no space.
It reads 142.89,mm
